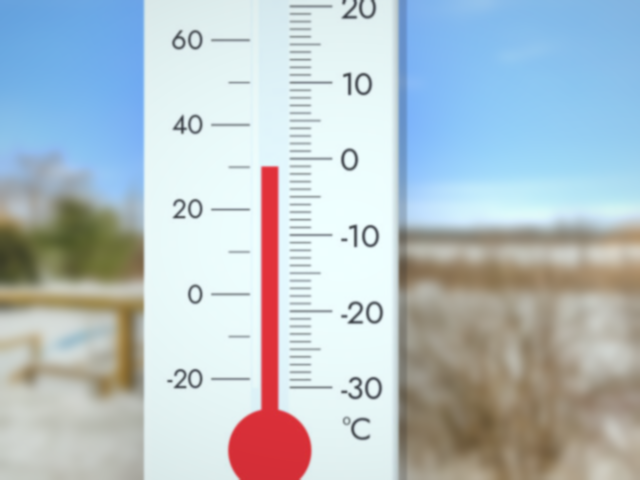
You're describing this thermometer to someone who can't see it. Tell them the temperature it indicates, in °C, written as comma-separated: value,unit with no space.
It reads -1,°C
